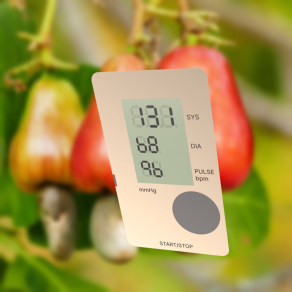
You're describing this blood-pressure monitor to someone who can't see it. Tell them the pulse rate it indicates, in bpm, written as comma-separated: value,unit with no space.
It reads 96,bpm
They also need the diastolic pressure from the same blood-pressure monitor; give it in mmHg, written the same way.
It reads 68,mmHg
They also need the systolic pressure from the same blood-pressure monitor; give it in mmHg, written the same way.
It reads 131,mmHg
